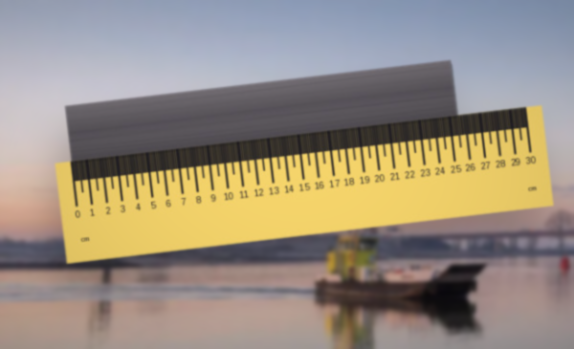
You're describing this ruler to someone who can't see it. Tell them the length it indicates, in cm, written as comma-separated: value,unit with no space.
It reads 25.5,cm
